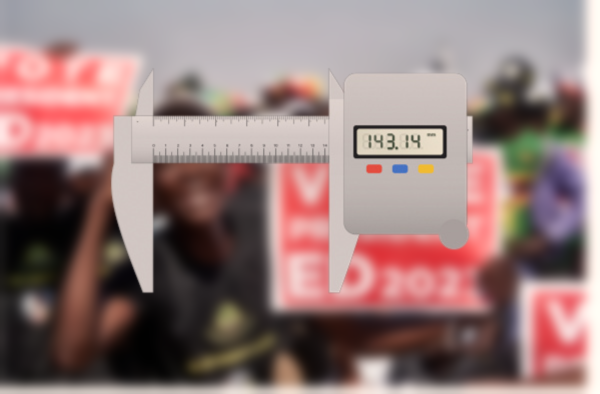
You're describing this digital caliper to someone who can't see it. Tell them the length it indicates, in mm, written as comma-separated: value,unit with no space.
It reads 143.14,mm
